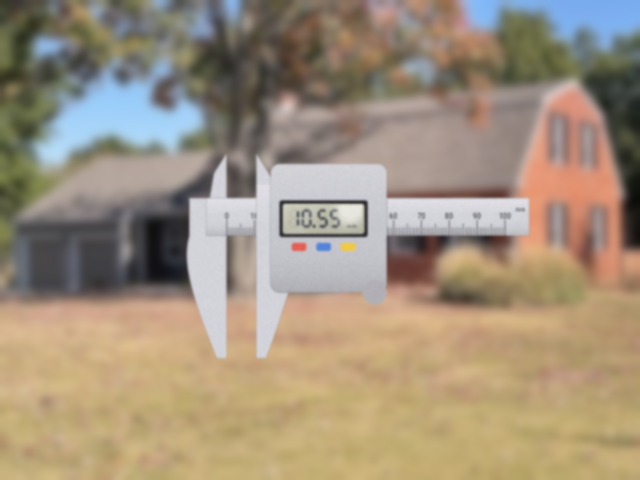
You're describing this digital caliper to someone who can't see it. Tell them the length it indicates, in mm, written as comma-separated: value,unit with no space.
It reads 10.55,mm
